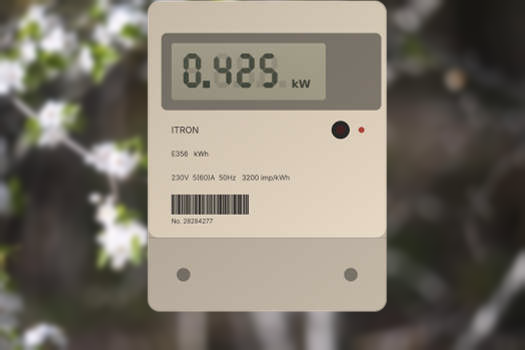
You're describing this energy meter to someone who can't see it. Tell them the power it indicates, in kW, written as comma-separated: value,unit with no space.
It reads 0.425,kW
